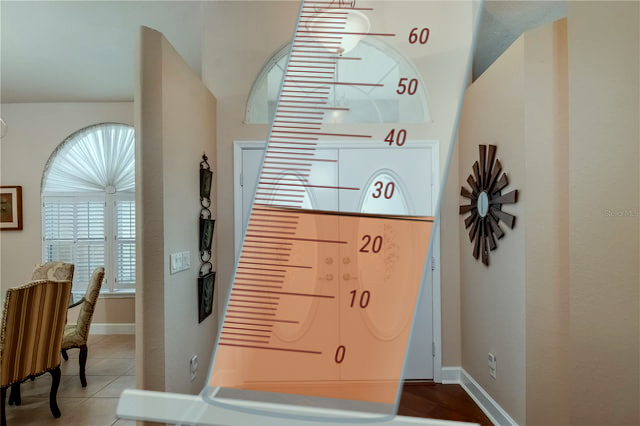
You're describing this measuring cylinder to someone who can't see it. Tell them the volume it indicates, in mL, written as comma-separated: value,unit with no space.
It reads 25,mL
